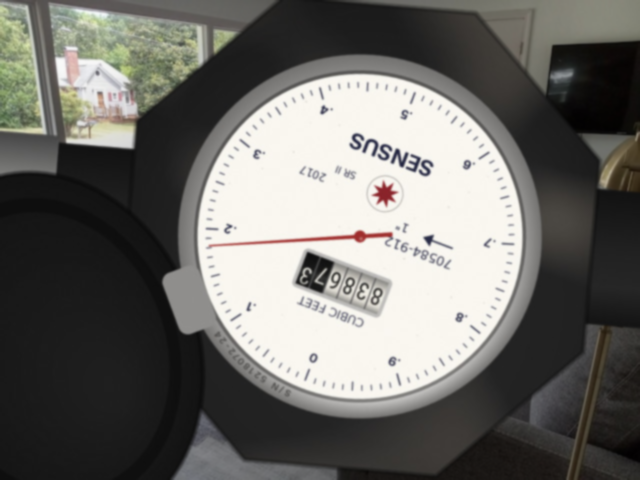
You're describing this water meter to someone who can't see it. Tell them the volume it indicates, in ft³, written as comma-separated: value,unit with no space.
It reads 838673.18,ft³
